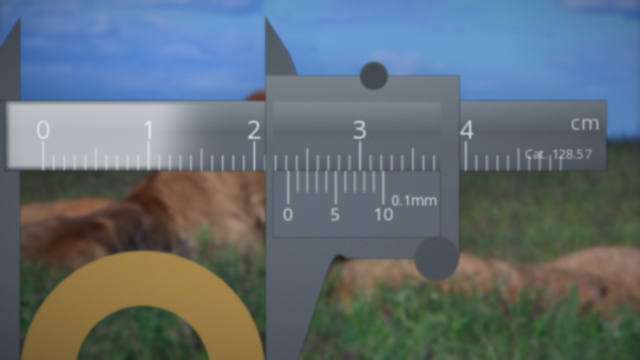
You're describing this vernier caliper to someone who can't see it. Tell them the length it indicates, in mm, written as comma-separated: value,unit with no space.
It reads 23.2,mm
